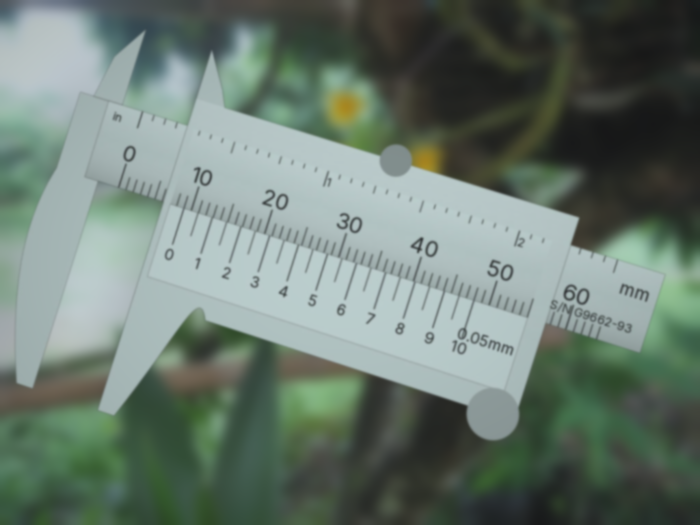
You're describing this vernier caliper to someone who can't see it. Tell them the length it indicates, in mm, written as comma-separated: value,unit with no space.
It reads 9.0,mm
